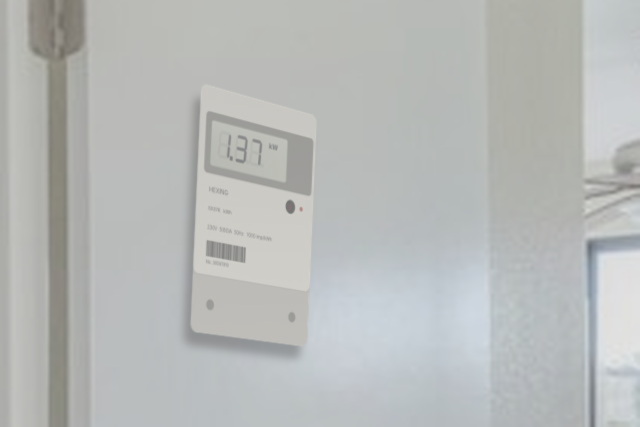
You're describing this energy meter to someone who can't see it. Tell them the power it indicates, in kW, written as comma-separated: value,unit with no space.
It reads 1.37,kW
